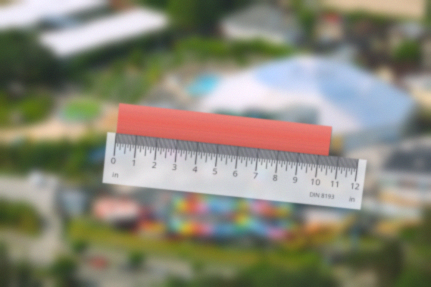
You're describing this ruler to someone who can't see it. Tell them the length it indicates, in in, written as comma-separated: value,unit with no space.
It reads 10.5,in
